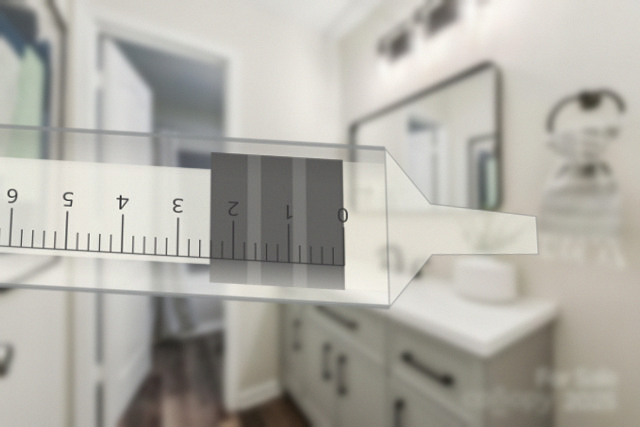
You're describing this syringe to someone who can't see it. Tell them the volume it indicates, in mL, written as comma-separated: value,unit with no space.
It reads 0,mL
